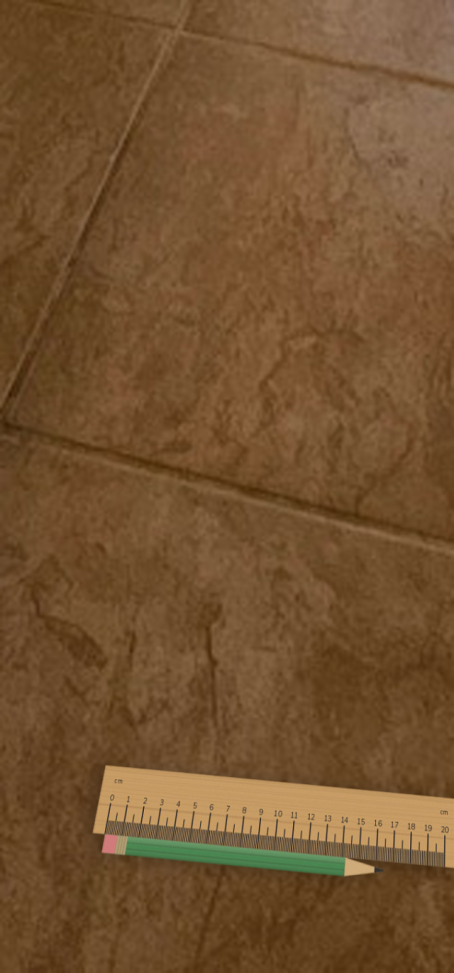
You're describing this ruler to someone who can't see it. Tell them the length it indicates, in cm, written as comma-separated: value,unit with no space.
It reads 16.5,cm
